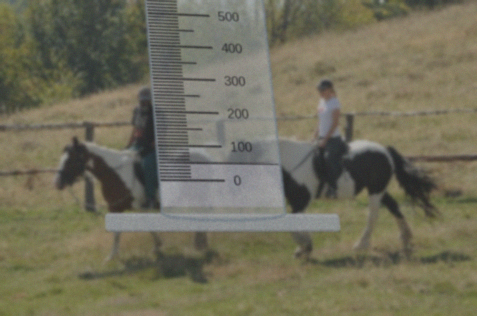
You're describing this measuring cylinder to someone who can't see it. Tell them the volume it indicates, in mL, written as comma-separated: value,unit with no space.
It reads 50,mL
